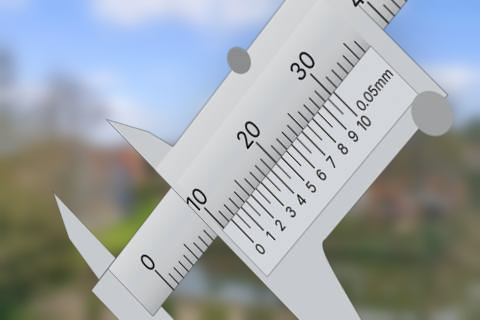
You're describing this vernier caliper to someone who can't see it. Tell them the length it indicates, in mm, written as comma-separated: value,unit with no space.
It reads 11.4,mm
